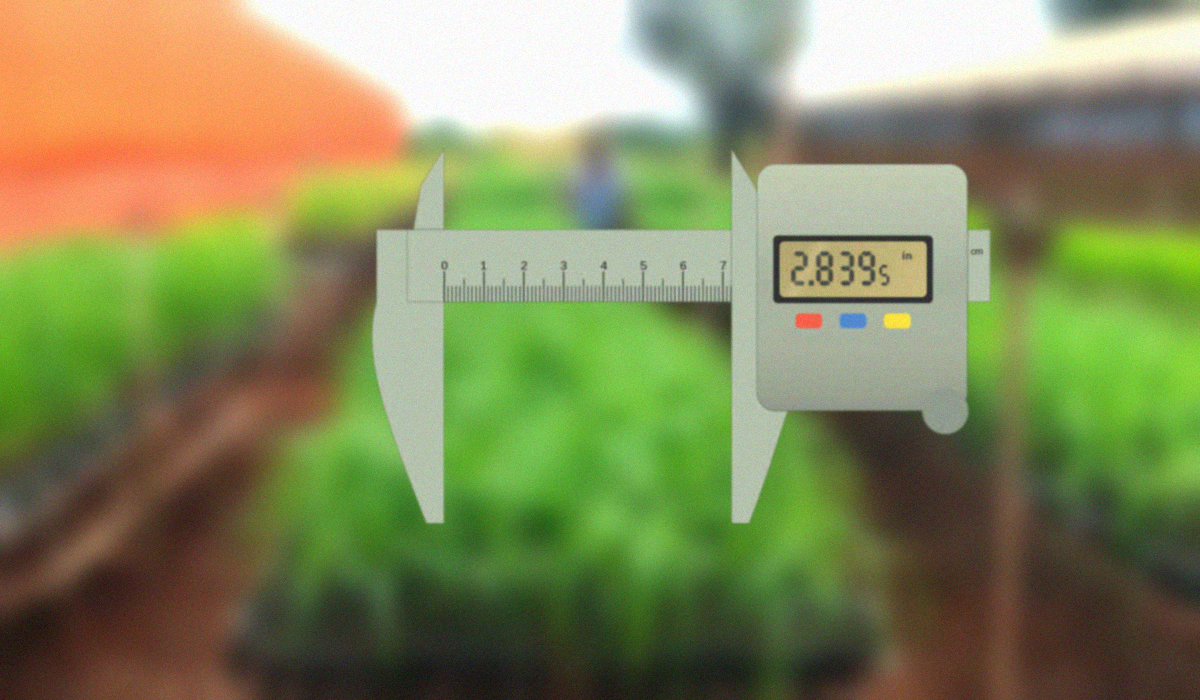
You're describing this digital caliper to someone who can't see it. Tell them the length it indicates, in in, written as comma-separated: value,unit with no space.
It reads 2.8395,in
